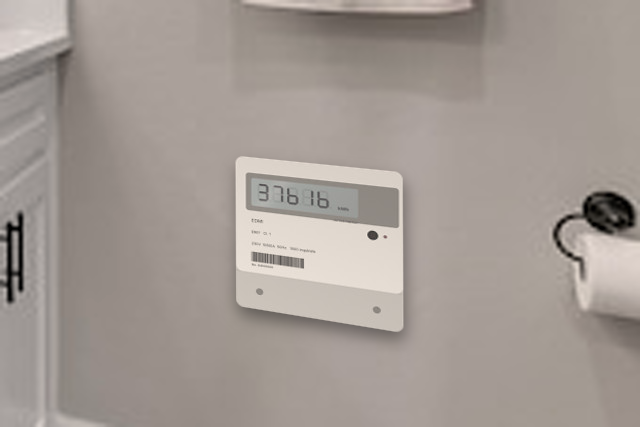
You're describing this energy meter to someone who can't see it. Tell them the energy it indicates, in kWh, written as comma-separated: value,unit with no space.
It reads 37616,kWh
